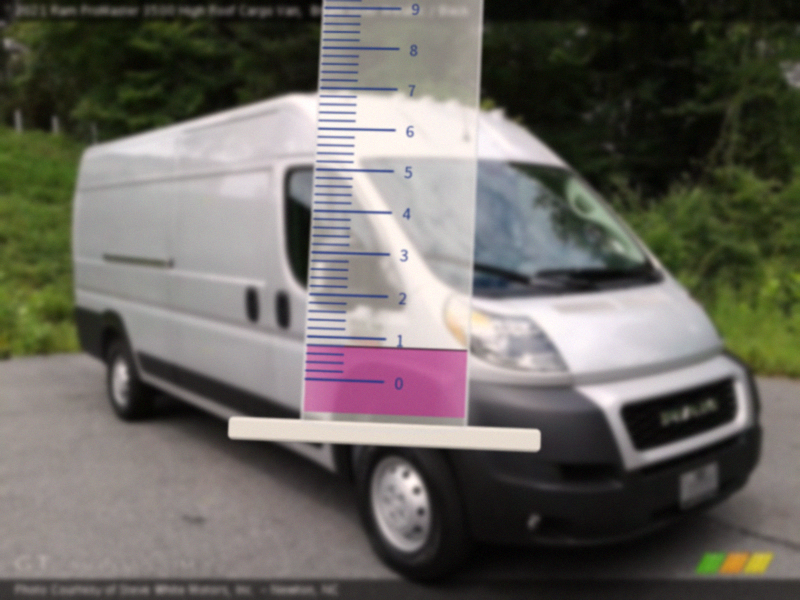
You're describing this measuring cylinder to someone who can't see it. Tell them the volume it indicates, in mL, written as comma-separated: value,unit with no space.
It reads 0.8,mL
